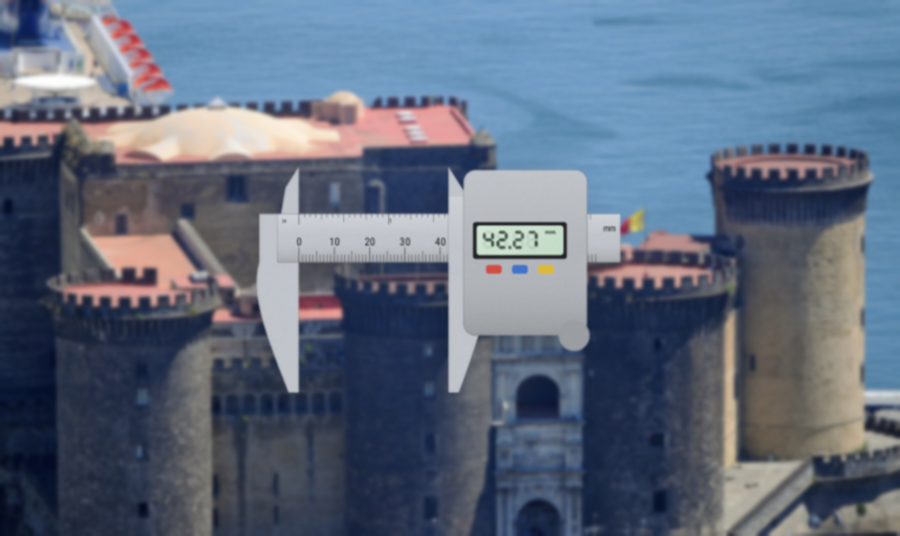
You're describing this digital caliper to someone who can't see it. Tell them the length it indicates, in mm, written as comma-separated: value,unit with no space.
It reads 42.27,mm
